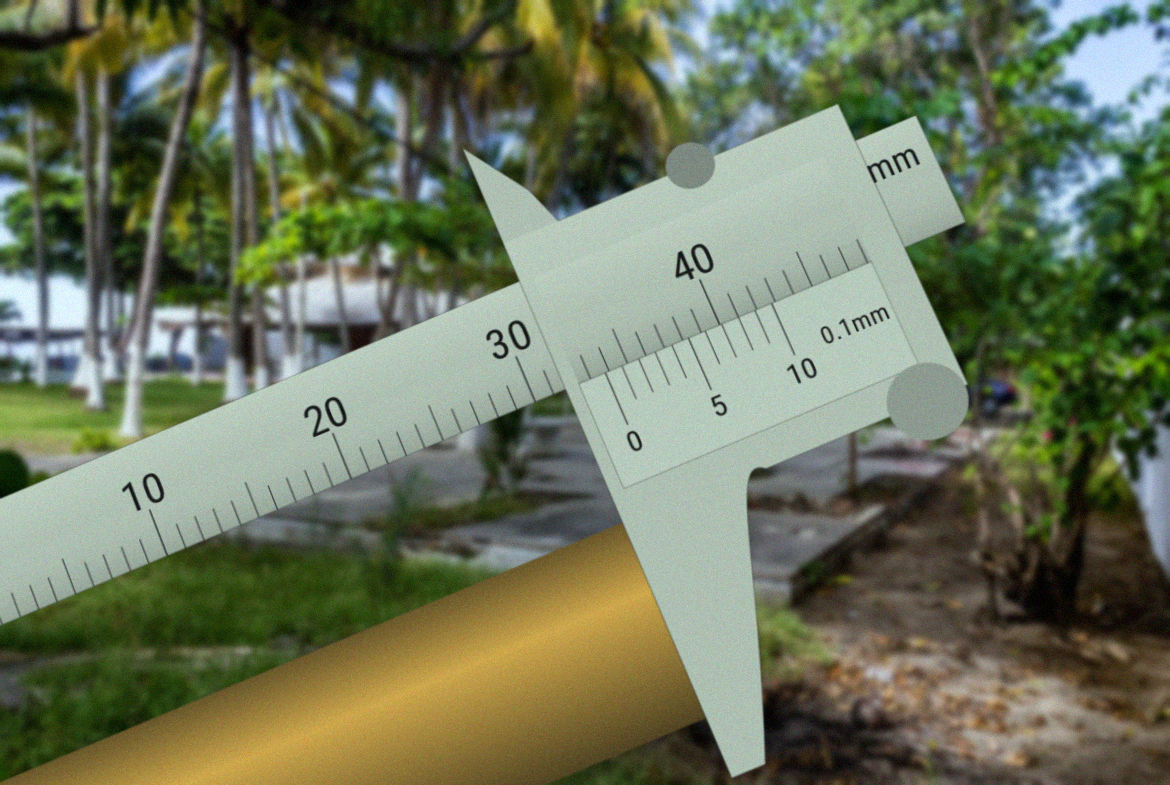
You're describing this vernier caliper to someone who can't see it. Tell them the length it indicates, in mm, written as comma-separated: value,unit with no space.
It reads 33.8,mm
